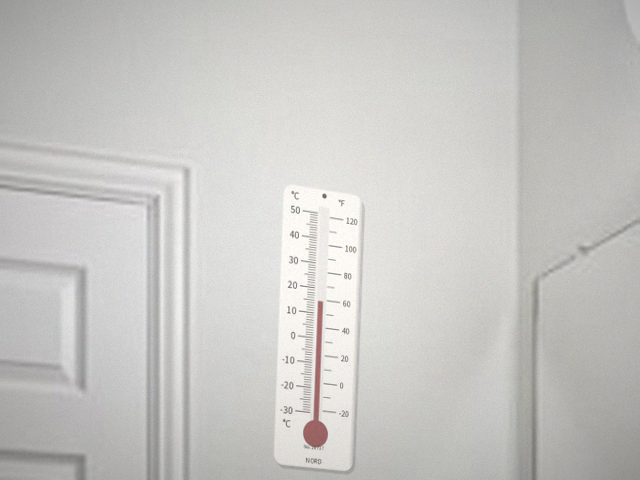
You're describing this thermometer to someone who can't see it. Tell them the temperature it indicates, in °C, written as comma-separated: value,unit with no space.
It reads 15,°C
